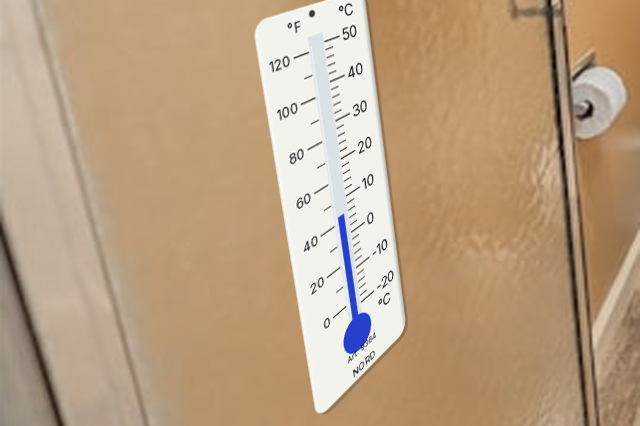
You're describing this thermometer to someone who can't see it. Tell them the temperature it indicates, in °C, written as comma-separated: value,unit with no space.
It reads 6,°C
